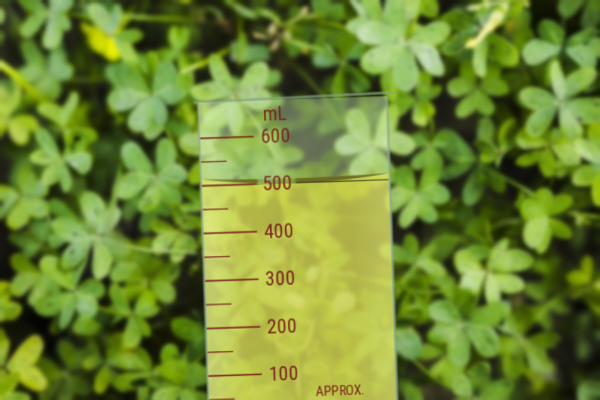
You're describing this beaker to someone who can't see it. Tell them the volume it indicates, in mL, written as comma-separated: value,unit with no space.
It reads 500,mL
